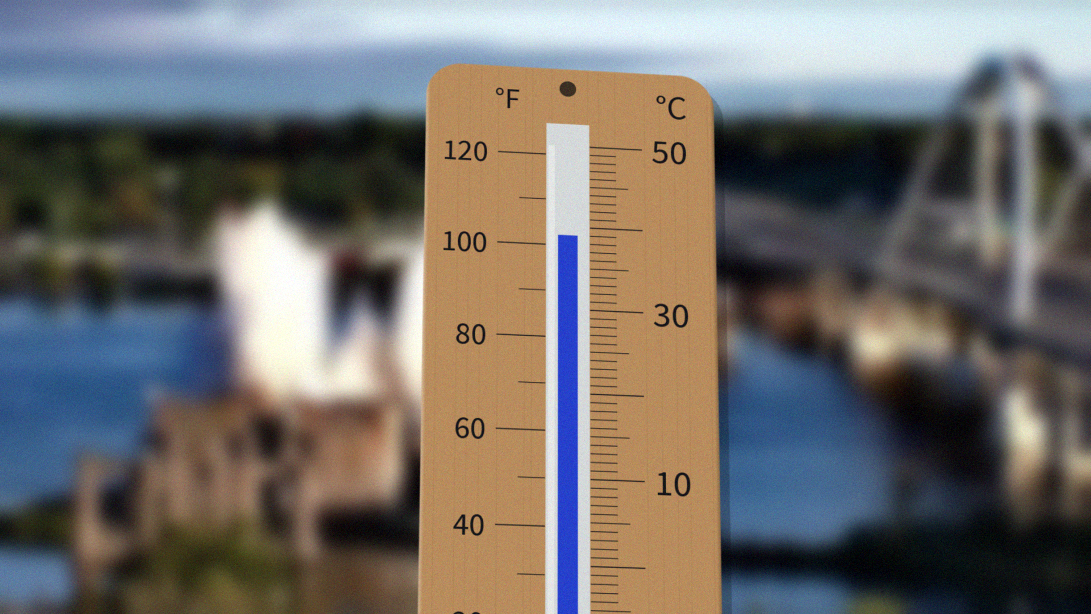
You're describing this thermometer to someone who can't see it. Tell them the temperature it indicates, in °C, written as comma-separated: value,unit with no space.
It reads 39,°C
